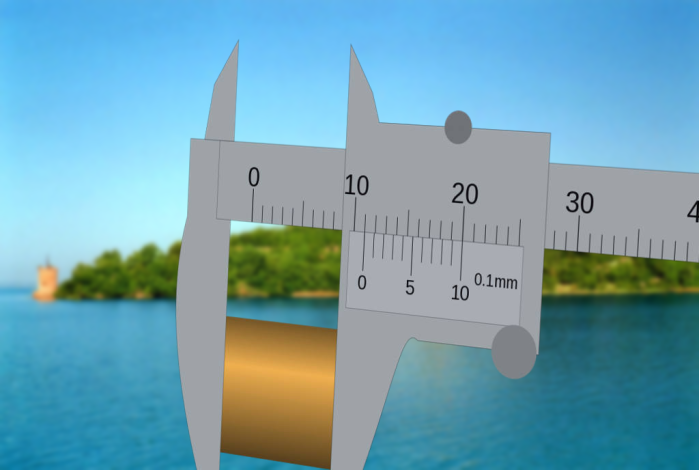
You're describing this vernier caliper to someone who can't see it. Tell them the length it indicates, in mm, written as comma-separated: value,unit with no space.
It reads 11.0,mm
